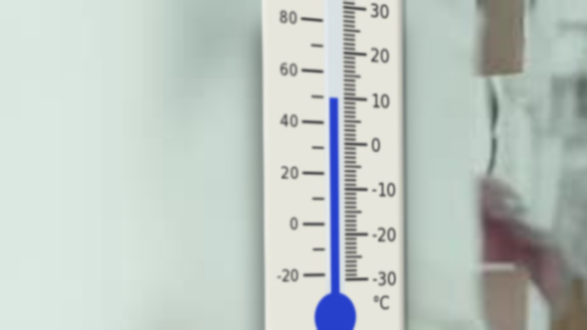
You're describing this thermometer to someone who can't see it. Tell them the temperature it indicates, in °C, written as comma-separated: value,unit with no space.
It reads 10,°C
